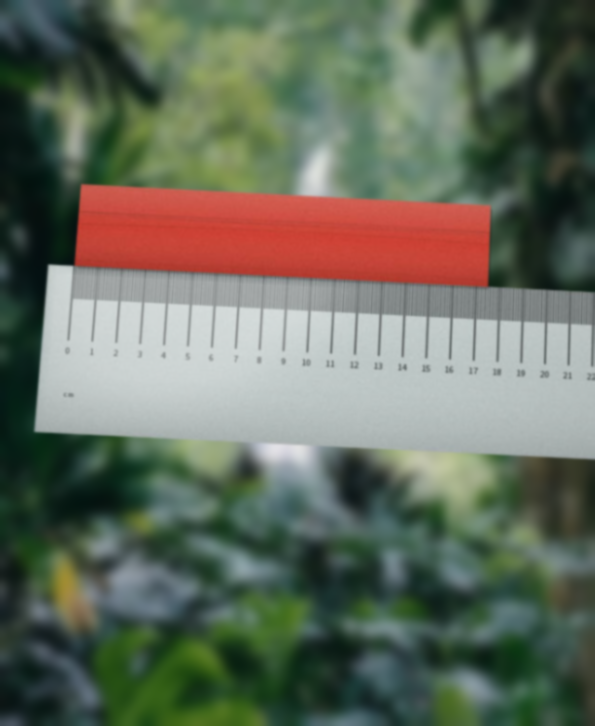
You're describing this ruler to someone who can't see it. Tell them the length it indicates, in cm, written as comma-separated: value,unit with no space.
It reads 17.5,cm
